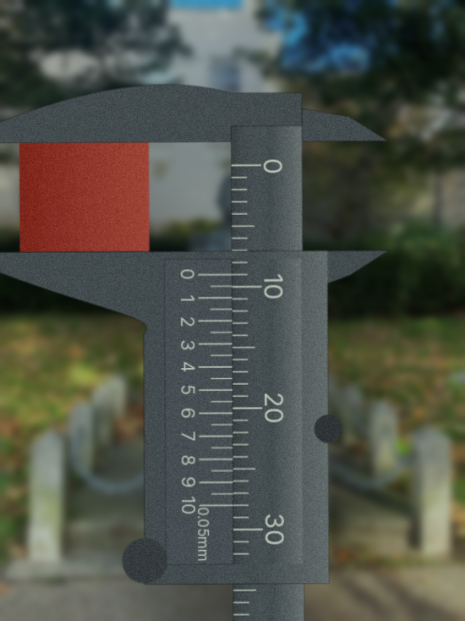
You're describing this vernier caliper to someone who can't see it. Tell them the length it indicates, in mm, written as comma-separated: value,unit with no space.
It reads 9.0,mm
